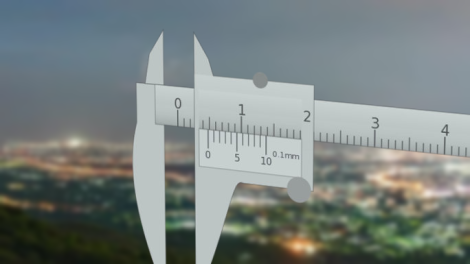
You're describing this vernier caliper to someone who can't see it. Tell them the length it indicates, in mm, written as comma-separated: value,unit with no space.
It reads 4.8,mm
